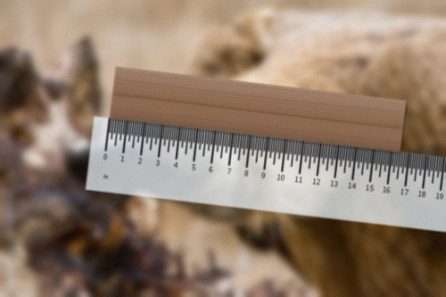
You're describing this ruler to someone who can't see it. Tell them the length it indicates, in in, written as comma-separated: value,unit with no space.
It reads 16.5,in
